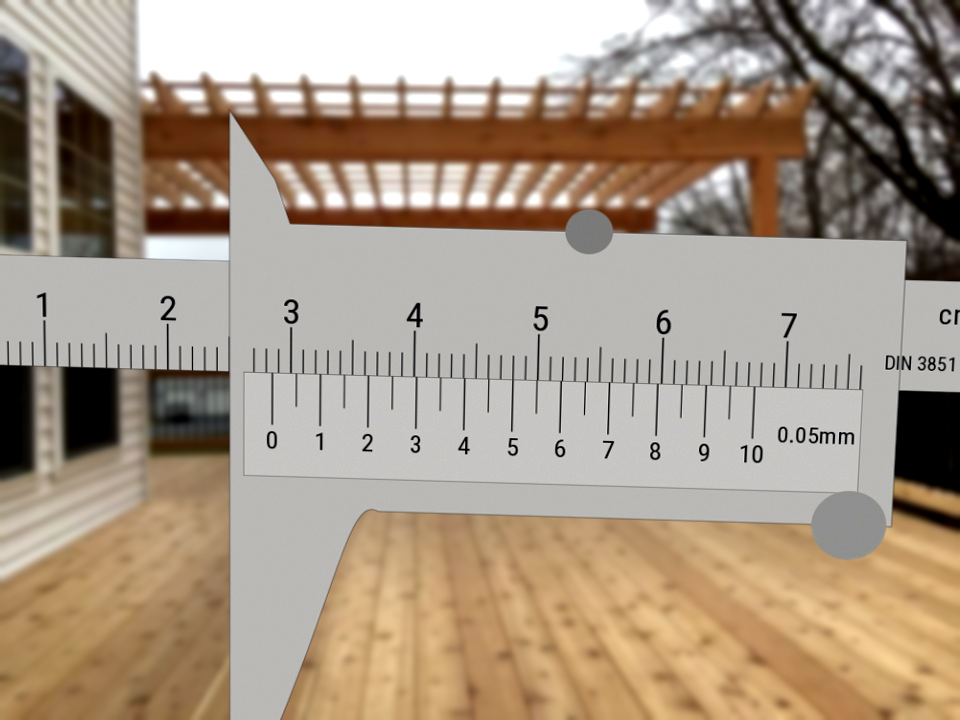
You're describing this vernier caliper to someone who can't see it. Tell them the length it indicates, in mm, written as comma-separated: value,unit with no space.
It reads 28.5,mm
